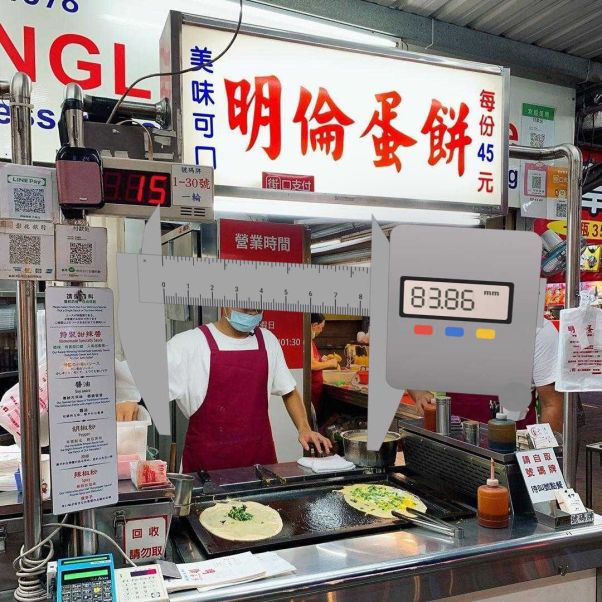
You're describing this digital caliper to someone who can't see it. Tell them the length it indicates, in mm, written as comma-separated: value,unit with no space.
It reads 83.86,mm
